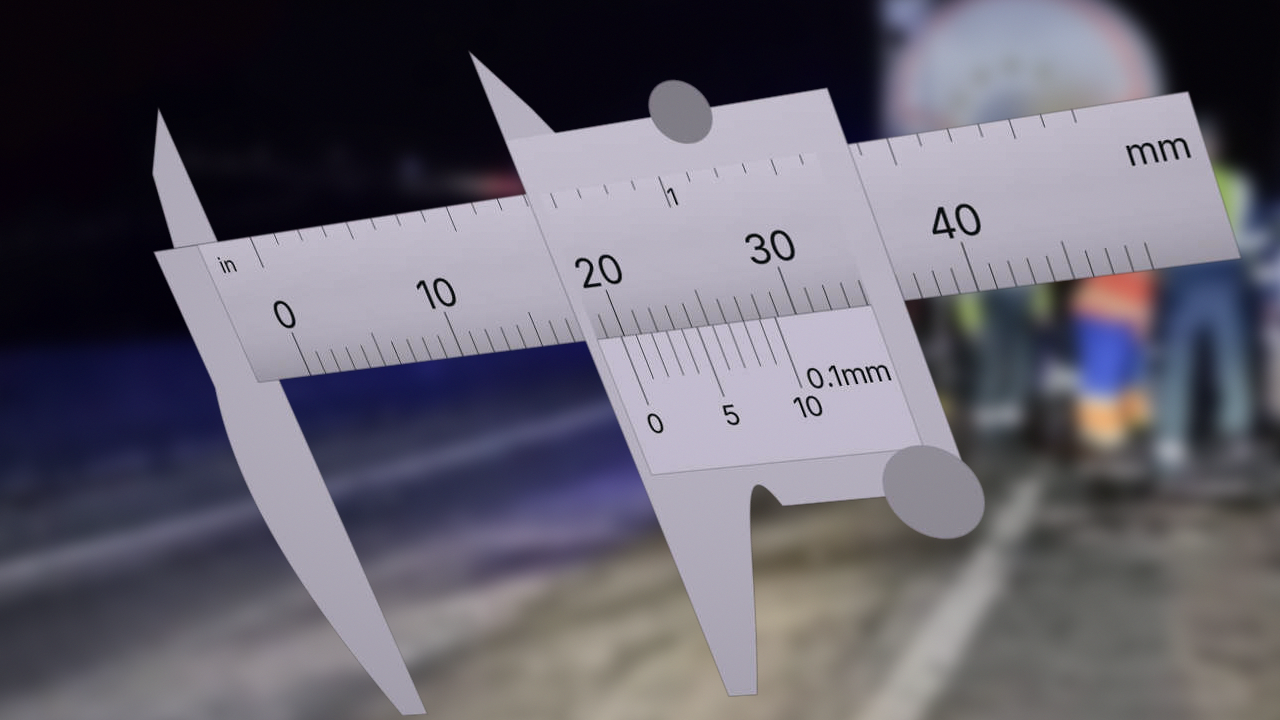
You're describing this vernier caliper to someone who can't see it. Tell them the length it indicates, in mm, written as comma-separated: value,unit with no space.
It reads 19.8,mm
